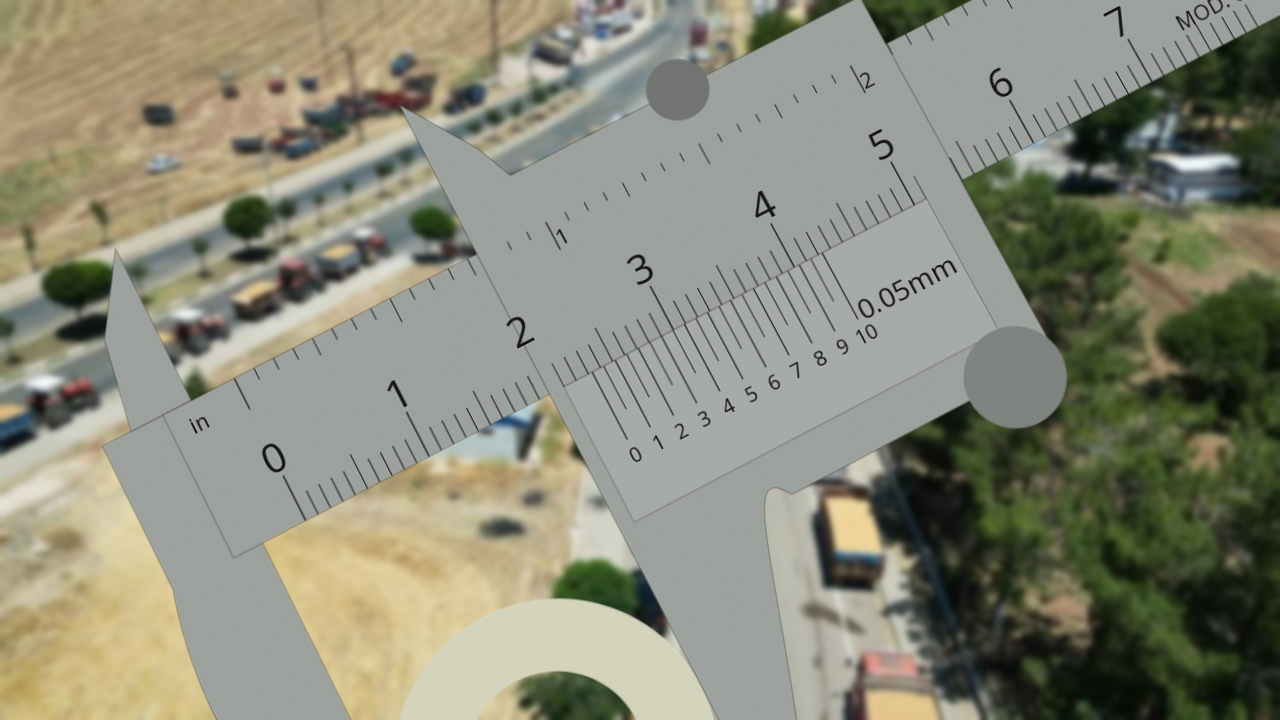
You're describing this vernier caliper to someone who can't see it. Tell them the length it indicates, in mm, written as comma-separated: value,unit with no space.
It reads 23.3,mm
